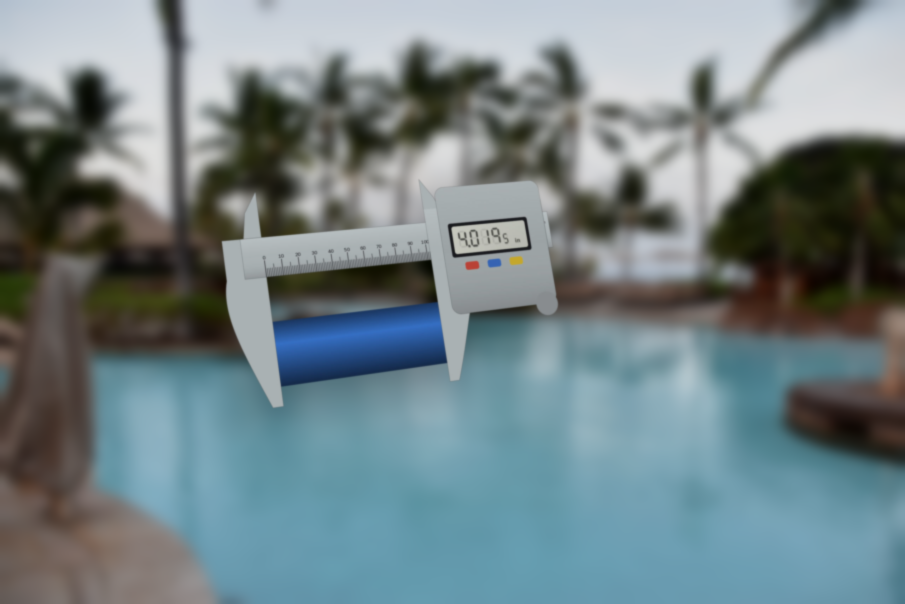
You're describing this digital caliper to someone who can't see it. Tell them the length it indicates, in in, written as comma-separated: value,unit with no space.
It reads 4.0195,in
